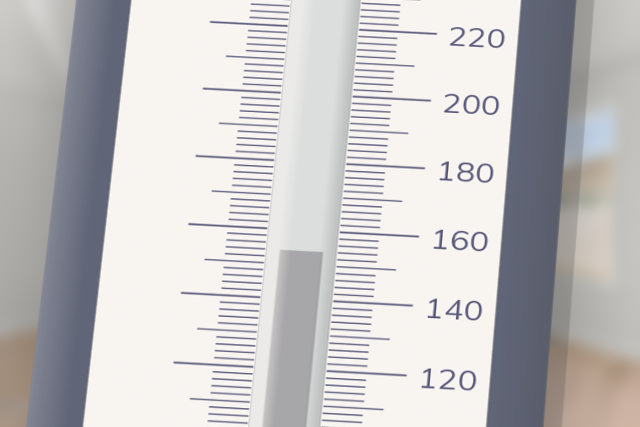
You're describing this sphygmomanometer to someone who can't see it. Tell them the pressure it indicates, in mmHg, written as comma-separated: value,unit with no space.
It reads 154,mmHg
